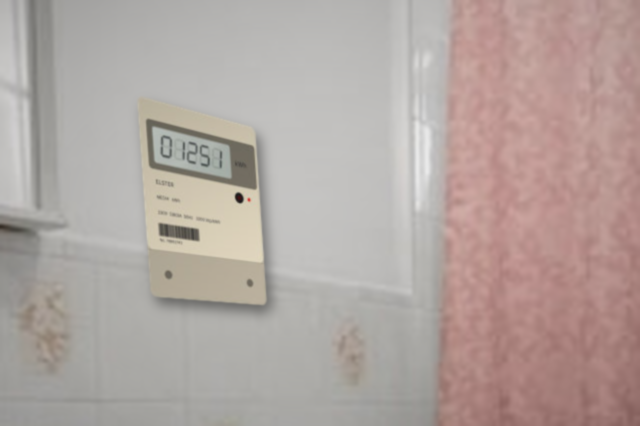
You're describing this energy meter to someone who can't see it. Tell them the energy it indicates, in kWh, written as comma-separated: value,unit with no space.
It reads 1251,kWh
